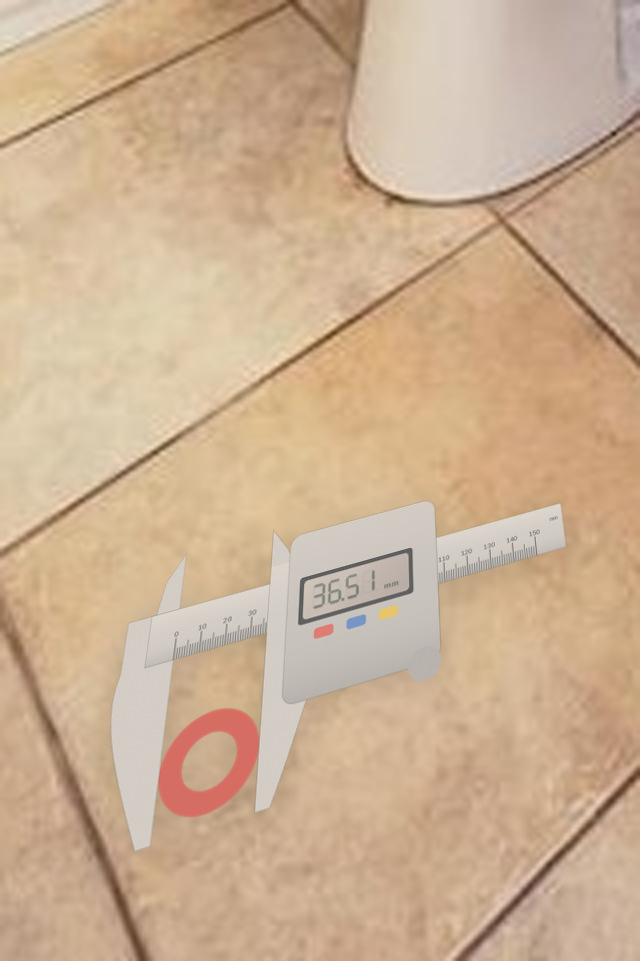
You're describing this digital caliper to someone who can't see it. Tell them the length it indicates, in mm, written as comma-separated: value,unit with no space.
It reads 36.51,mm
